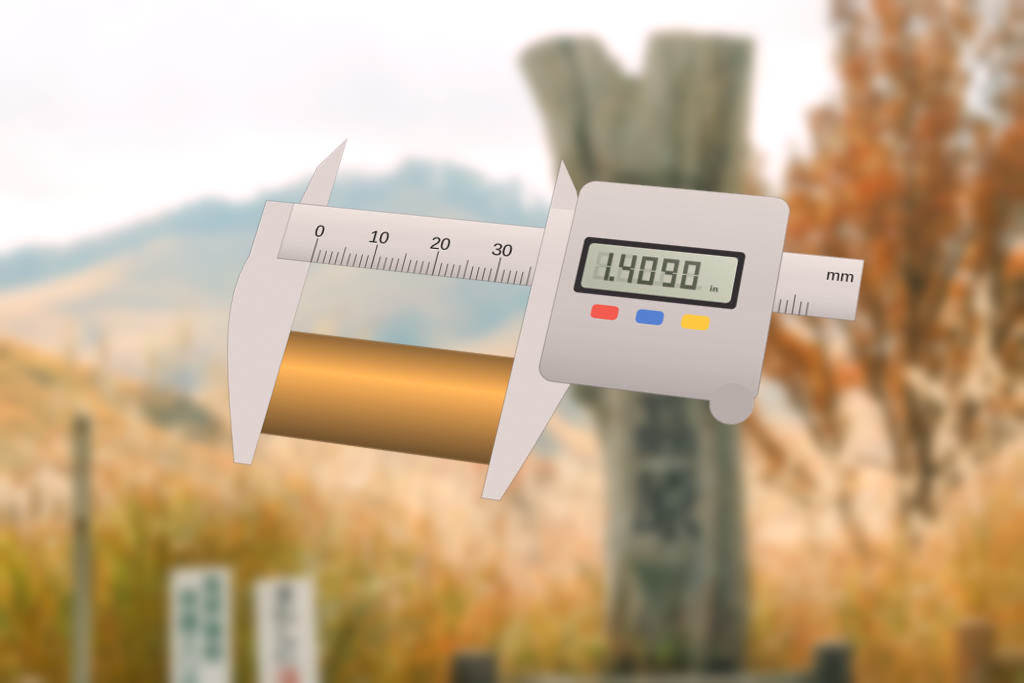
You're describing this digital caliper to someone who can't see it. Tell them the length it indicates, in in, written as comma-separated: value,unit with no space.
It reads 1.4090,in
